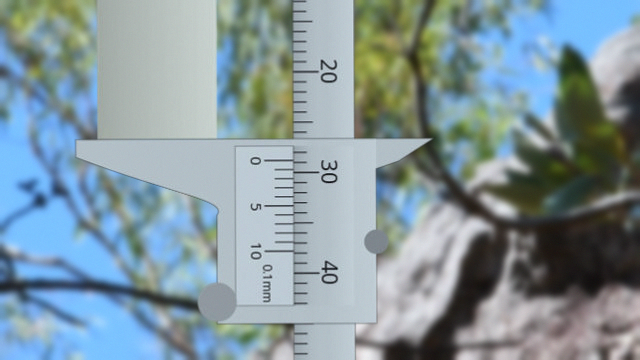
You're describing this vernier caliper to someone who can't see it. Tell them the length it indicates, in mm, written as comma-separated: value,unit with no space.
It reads 28.8,mm
